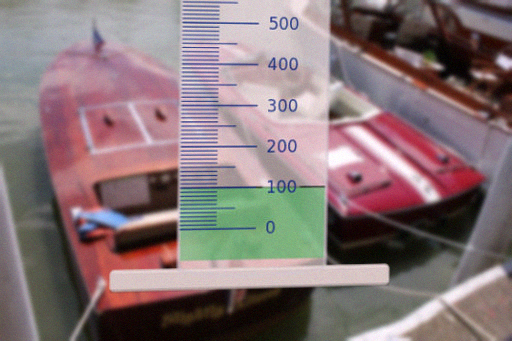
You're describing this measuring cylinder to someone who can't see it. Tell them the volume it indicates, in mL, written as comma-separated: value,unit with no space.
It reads 100,mL
